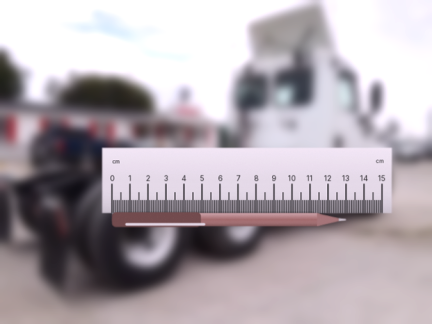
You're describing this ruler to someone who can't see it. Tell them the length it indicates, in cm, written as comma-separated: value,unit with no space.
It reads 13,cm
